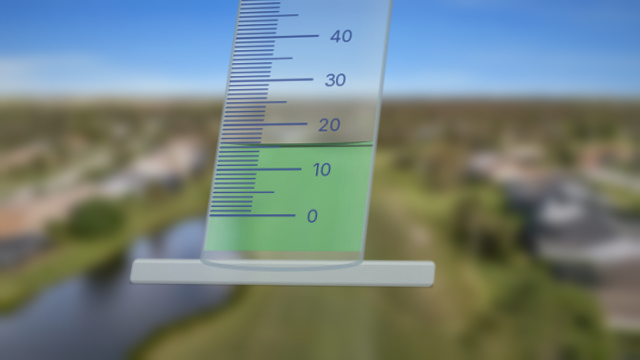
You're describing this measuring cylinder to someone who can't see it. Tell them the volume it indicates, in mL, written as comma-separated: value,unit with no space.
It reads 15,mL
